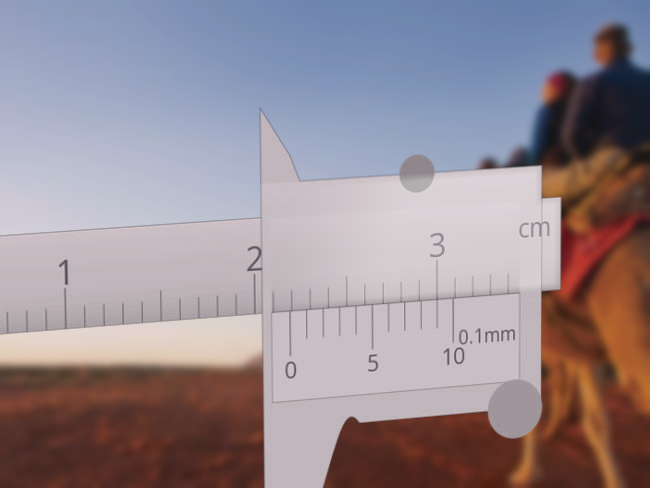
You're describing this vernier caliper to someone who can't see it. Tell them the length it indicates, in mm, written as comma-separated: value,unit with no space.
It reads 21.9,mm
